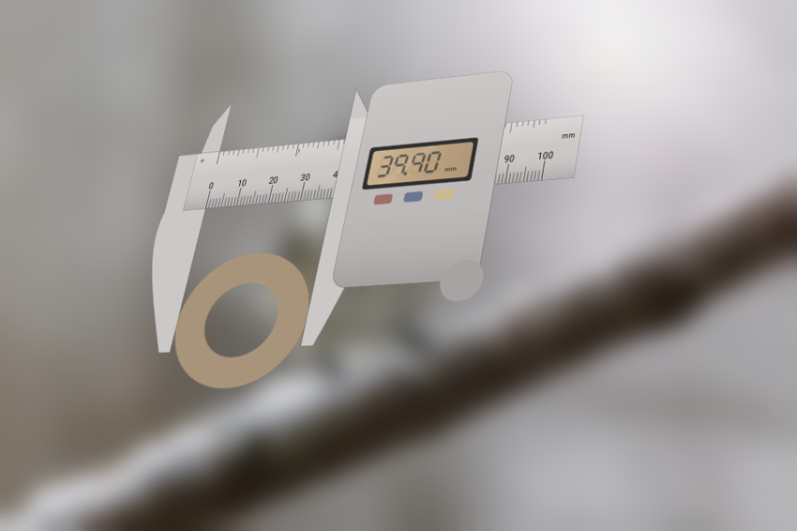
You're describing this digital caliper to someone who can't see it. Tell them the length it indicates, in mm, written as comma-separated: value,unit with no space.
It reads 39.90,mm
